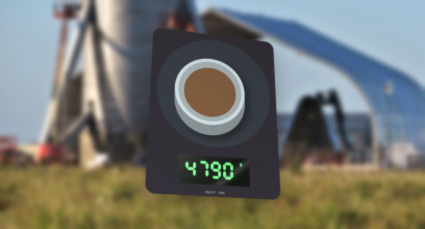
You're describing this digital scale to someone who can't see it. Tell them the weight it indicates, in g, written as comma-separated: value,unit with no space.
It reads 4790,g
